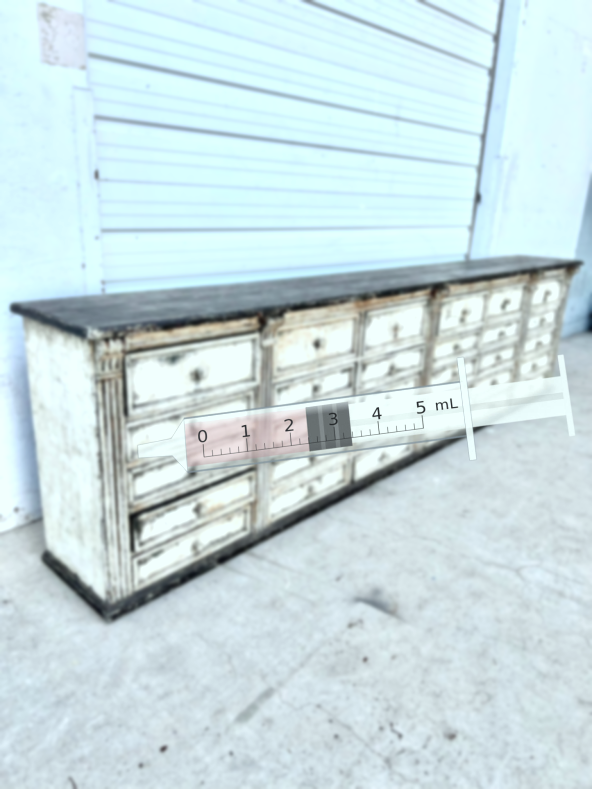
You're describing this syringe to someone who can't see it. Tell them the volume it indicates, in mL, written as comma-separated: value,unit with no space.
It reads 2.4,mL
